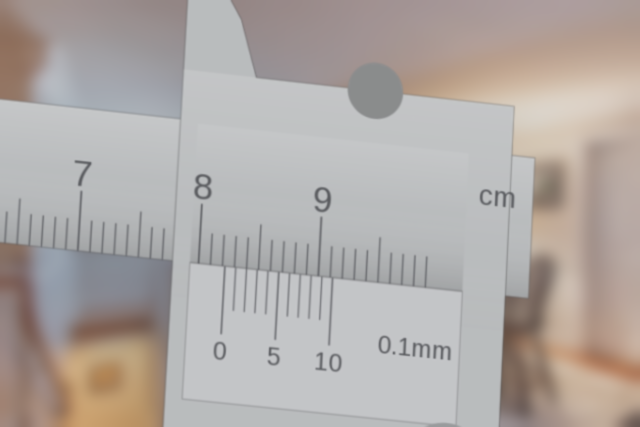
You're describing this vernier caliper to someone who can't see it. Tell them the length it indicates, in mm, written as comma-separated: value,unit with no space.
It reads 82.2,mm
